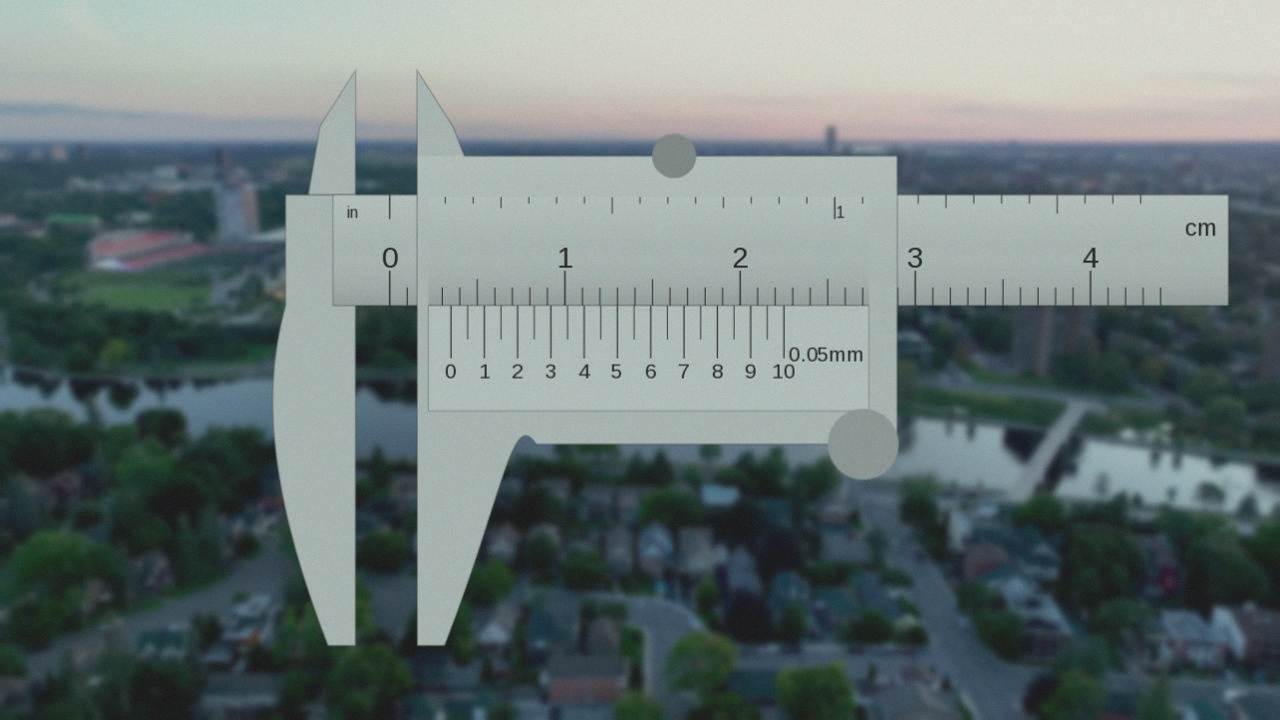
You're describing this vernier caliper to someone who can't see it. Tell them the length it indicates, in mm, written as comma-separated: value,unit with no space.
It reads 3.5,mm
